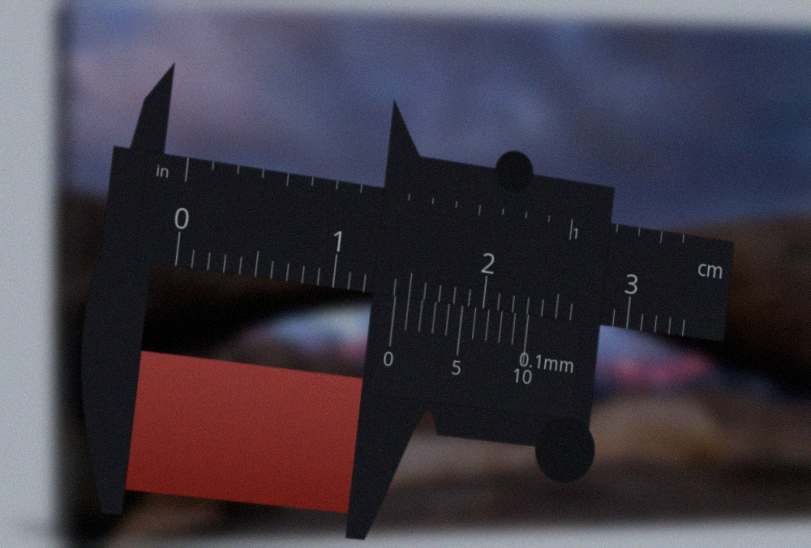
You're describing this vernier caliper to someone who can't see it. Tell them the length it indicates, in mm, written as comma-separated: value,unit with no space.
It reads 14.1,mm
